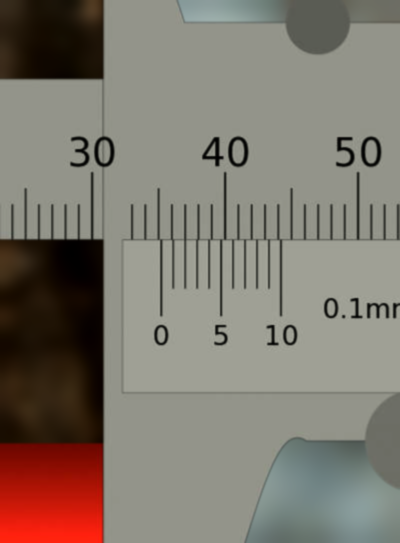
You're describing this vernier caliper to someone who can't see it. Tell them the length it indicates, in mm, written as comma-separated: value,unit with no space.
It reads 35.2,mm
